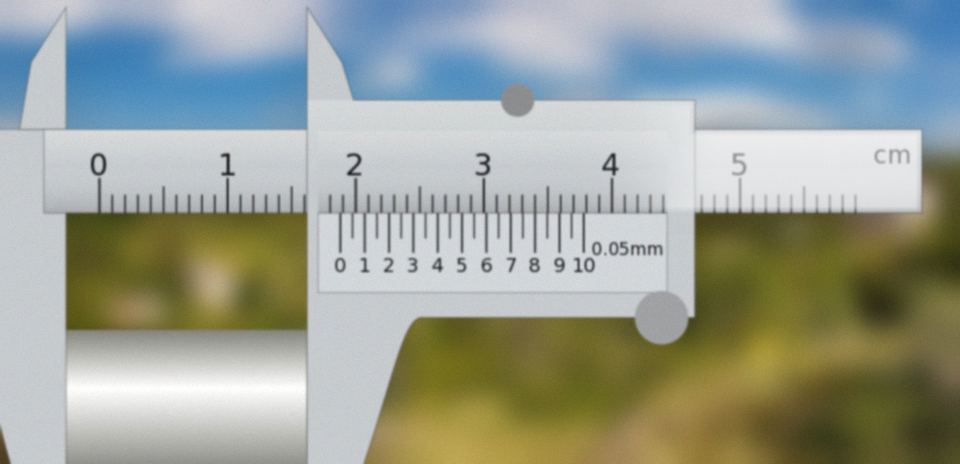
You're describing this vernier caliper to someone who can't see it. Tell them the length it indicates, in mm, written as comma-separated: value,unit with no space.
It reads 18.8,mm
